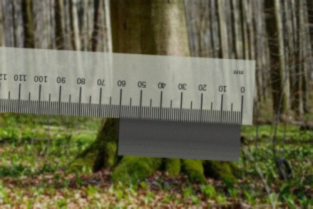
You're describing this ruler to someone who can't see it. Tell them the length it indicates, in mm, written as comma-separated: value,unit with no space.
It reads 60,mm
